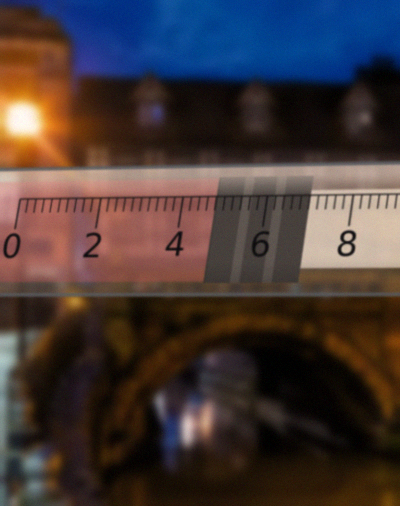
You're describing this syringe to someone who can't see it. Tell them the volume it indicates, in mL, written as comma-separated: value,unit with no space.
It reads 4.8,mL
